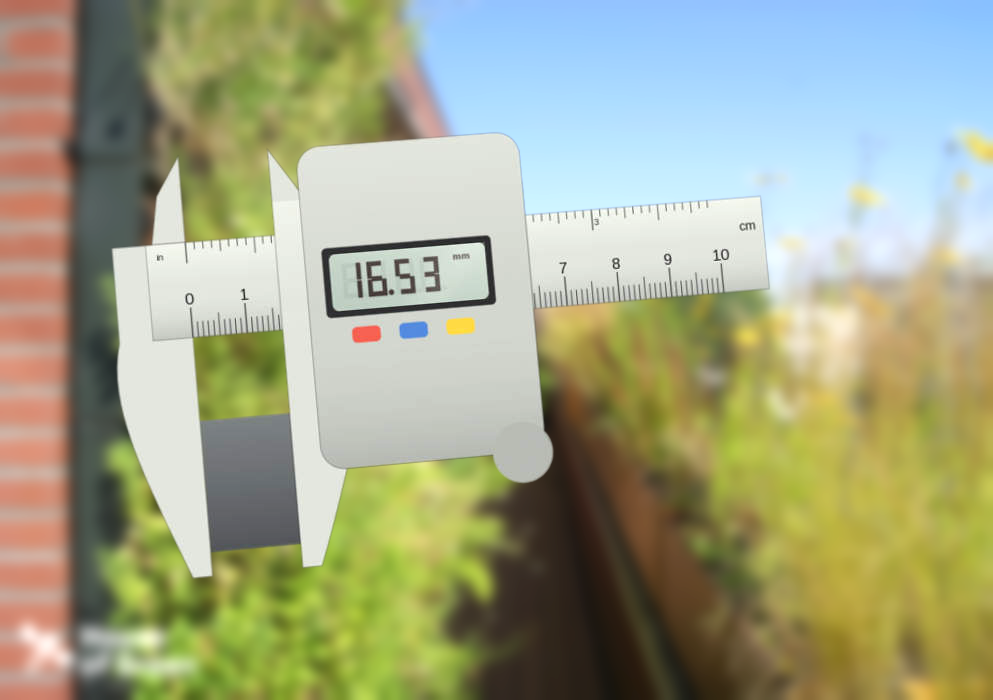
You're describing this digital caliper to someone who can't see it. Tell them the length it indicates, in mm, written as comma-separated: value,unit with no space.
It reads 16.53,mm
